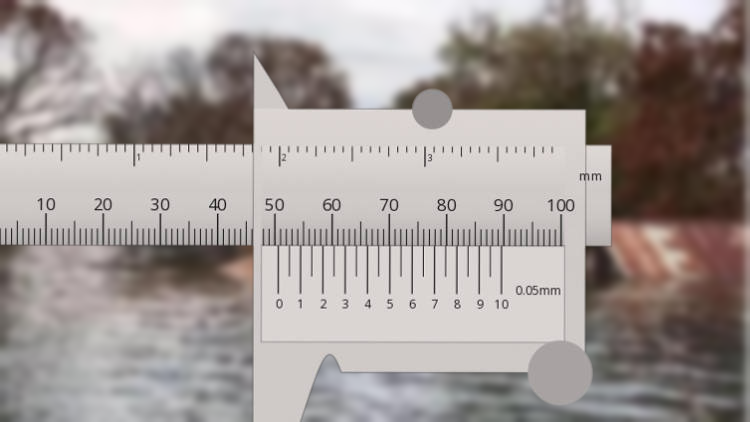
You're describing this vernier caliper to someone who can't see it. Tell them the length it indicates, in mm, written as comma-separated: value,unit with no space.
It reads 50.6,mm
